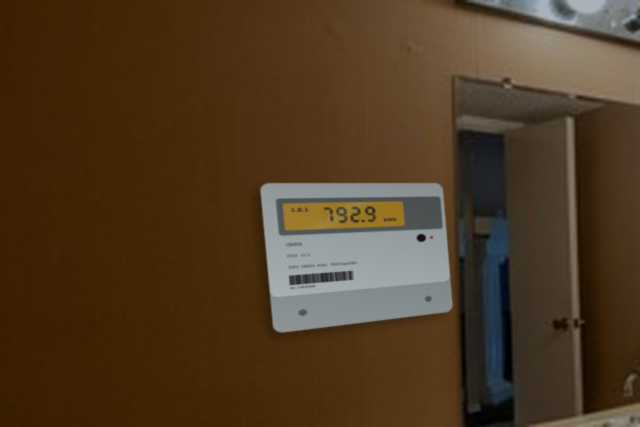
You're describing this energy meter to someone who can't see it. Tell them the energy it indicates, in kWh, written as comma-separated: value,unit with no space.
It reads 792.9,kWh
